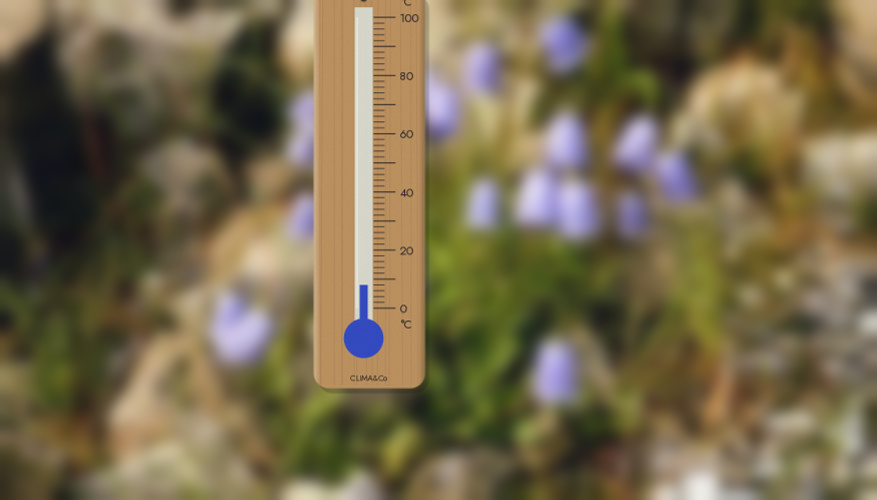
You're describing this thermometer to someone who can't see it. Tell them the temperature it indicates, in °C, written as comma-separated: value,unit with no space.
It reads 8,°C
